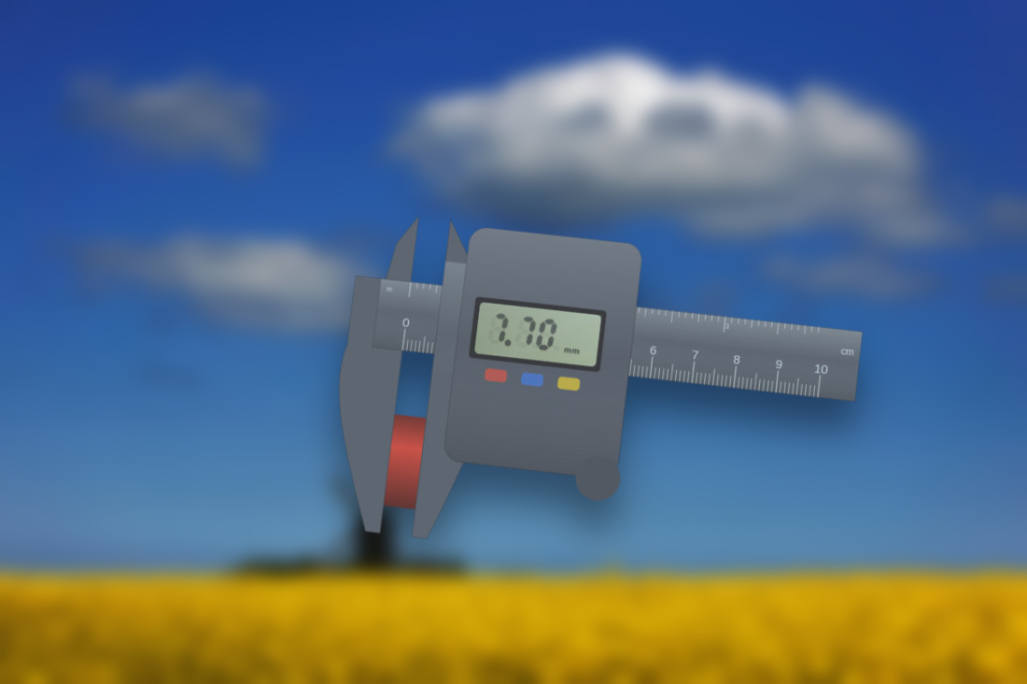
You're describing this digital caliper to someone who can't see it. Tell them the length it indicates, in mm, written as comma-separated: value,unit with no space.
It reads 7.70,mm
